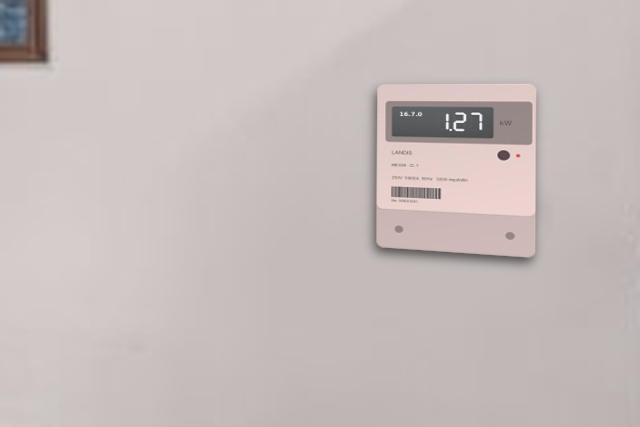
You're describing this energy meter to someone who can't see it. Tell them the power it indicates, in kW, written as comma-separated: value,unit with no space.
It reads 1.27,kW
